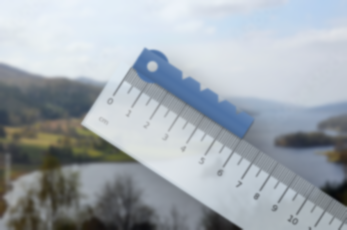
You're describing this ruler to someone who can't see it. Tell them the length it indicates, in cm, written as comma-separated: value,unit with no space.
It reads 6,cm
